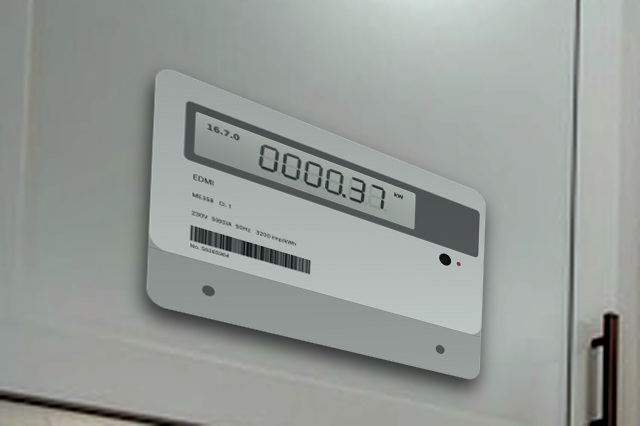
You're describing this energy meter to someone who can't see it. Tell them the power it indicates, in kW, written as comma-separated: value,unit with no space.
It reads 0.37,kW
